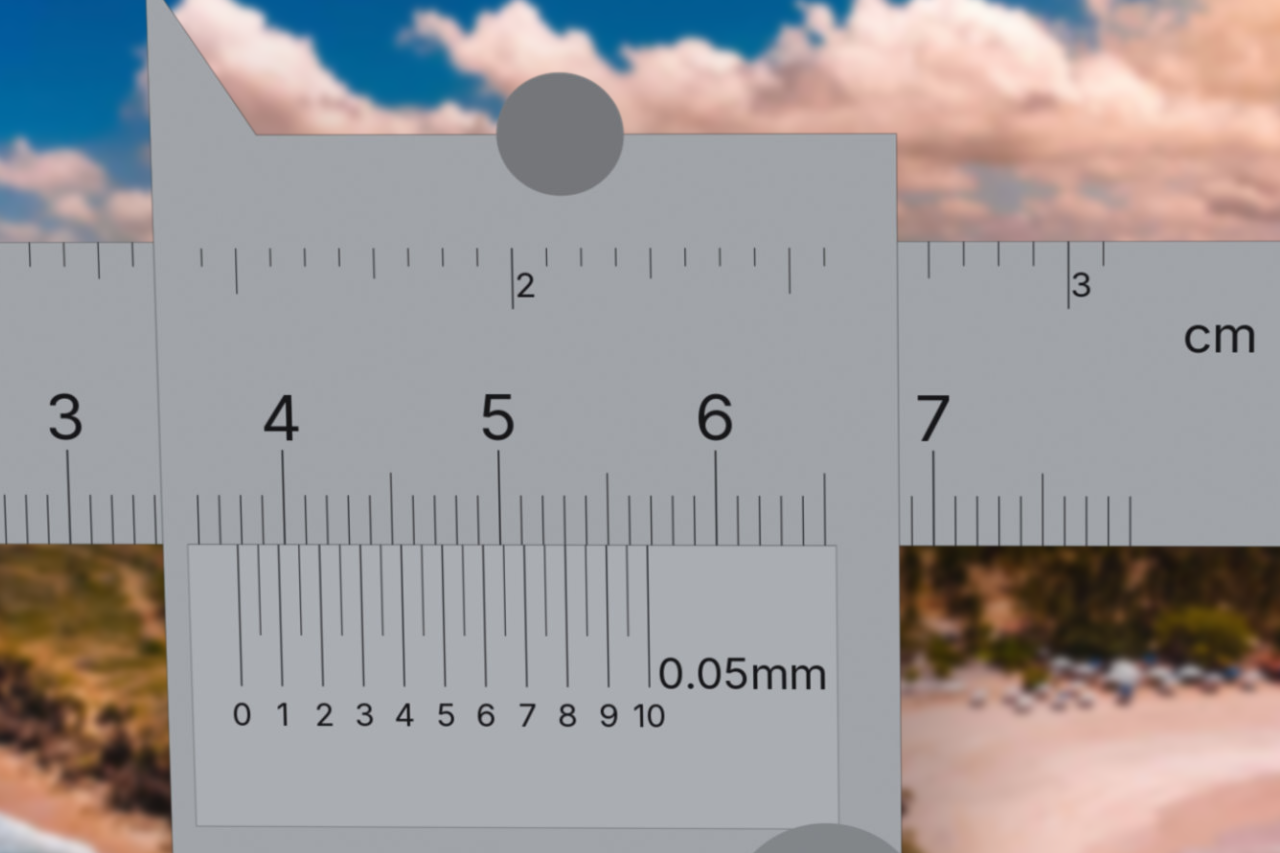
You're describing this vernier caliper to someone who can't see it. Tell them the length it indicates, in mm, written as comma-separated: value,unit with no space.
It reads 37.8,mm
